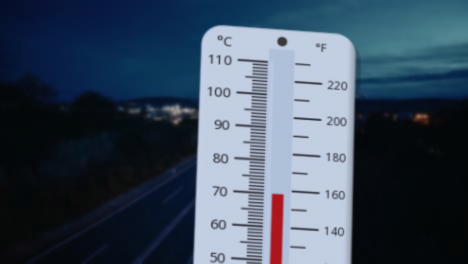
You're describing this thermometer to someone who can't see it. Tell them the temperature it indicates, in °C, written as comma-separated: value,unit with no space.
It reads 70,°C
